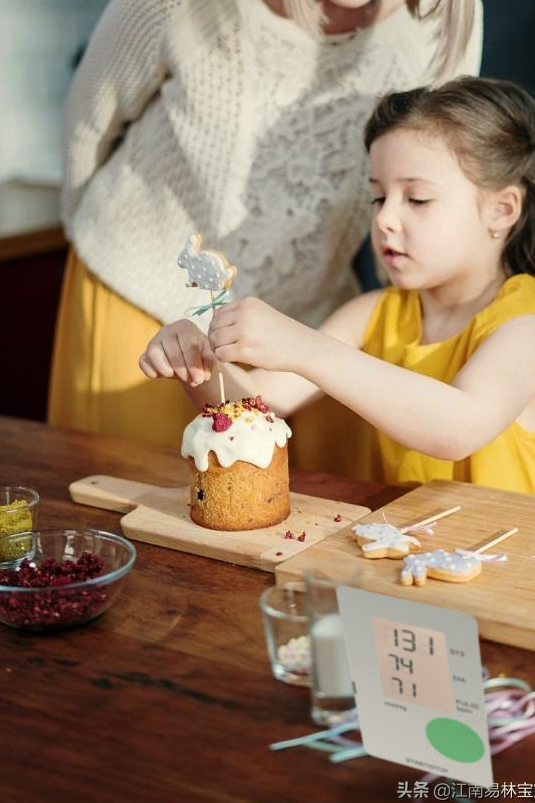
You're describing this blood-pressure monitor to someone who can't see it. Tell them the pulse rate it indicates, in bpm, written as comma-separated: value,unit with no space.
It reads 71,bpm
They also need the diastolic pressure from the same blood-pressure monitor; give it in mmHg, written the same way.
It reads 74,mmHg
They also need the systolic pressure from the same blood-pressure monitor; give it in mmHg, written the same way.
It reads 131,mmHg
